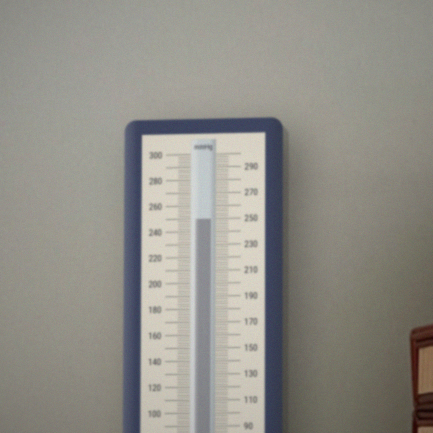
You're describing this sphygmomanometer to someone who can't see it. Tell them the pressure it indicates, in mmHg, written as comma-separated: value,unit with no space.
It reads 250,mmHg
